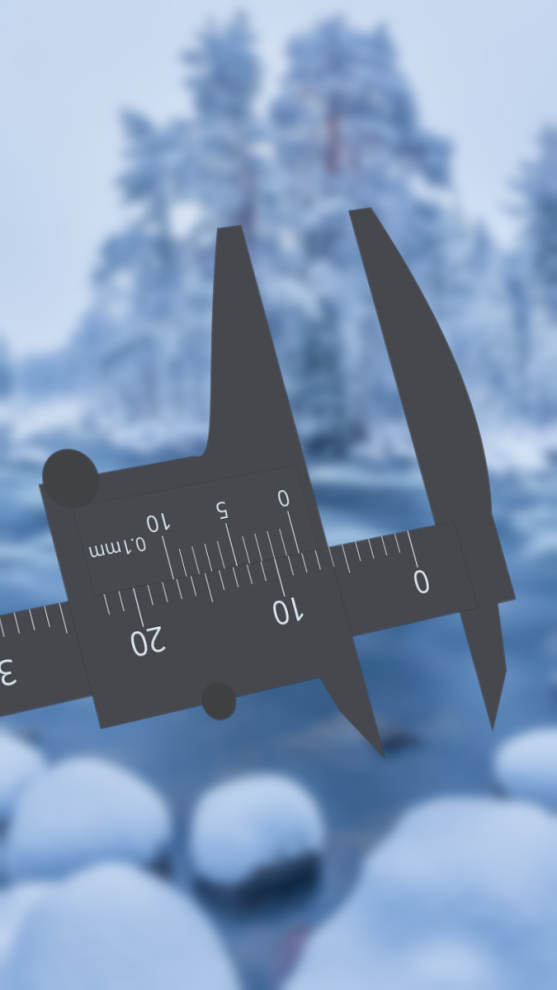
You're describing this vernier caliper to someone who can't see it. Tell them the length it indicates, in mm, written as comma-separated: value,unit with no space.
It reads 8.2,mm
